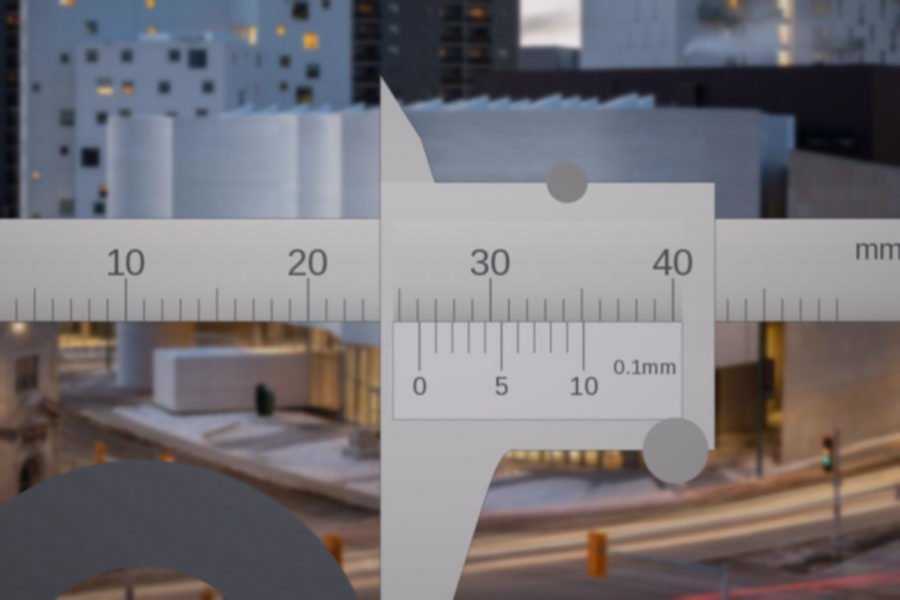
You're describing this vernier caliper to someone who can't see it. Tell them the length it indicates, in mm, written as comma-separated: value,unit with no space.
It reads 26.1,mm
